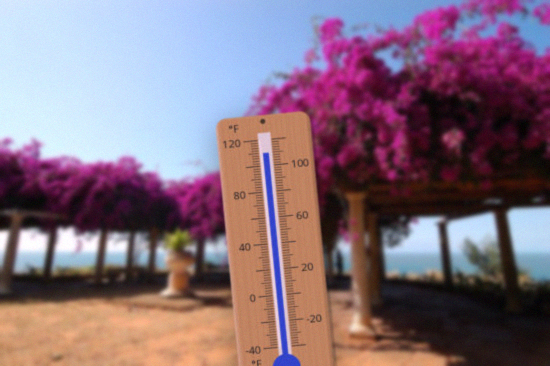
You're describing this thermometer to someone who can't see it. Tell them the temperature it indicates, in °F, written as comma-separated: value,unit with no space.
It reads 110,°F
